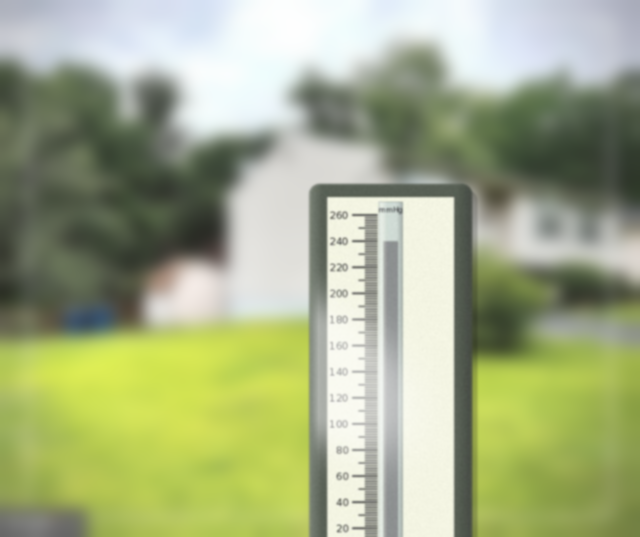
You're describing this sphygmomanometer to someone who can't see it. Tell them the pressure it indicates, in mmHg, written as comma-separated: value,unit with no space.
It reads 240,mmHg
